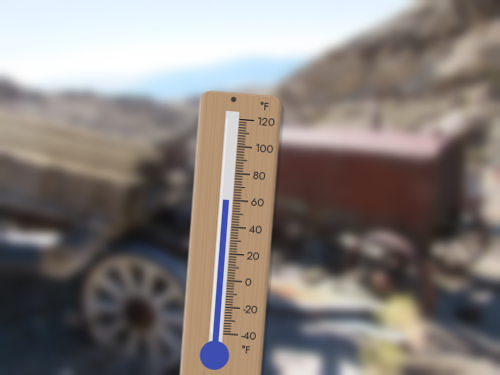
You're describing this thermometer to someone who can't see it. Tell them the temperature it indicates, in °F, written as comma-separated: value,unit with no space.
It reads 60,°F
